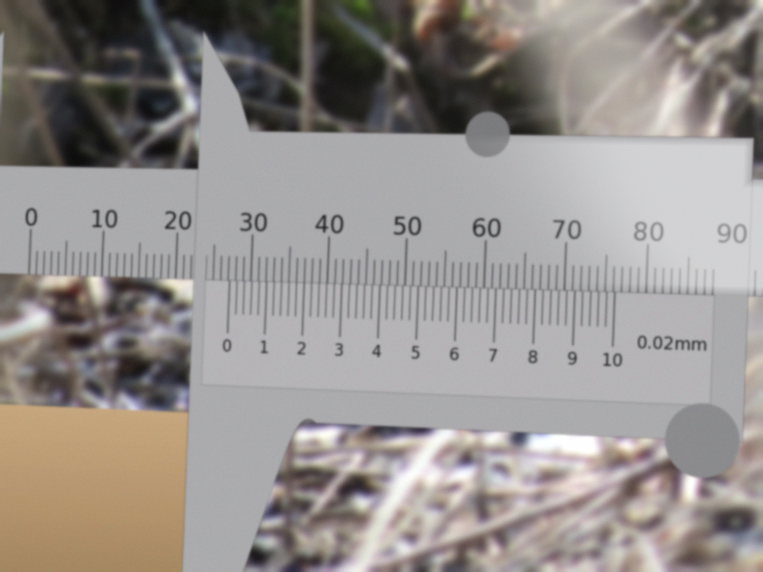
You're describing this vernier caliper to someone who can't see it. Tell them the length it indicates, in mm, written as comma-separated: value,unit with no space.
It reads 27.2,mm
